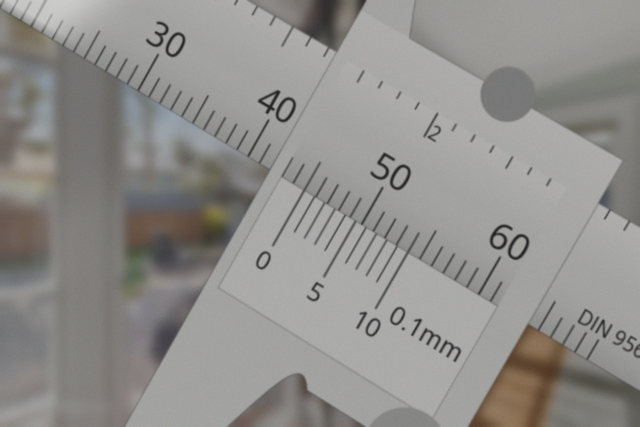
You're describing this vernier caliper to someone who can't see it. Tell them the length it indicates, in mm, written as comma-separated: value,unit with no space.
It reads 45.0,mm
